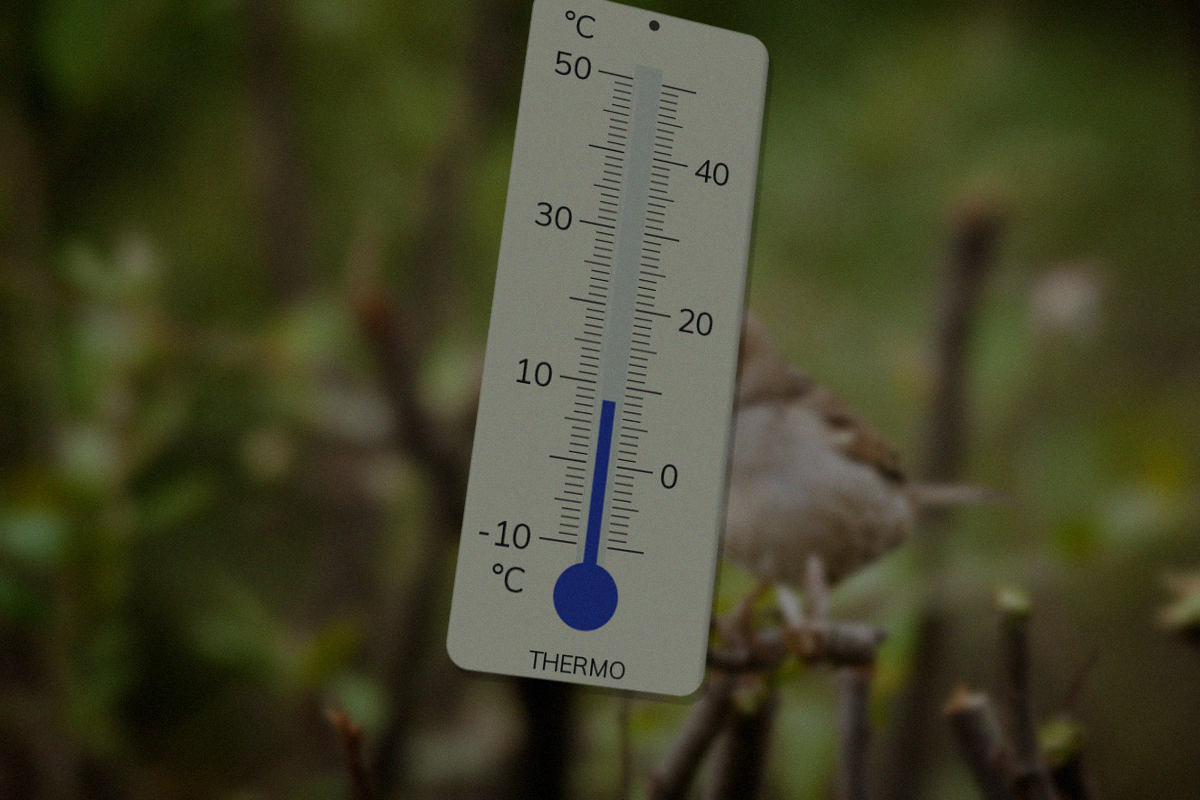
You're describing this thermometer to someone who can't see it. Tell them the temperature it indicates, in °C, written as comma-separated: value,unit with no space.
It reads 8,°C
